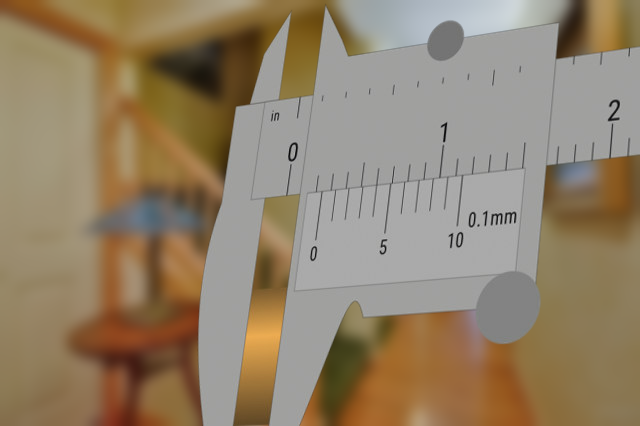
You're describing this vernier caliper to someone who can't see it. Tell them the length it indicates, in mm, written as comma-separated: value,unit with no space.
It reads 2.4,mm
